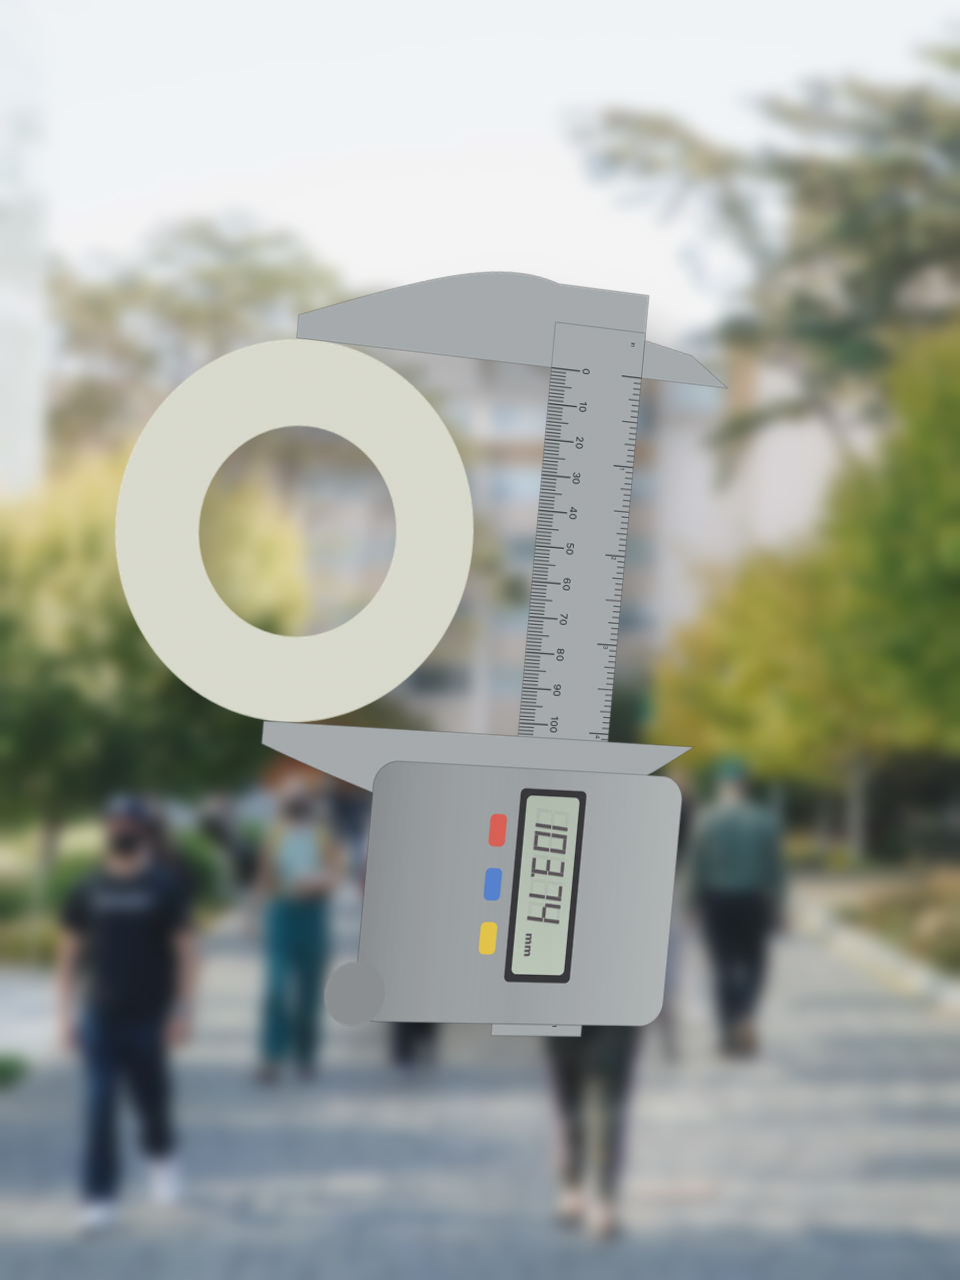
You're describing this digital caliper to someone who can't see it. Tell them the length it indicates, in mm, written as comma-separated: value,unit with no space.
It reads 103.74,mm
